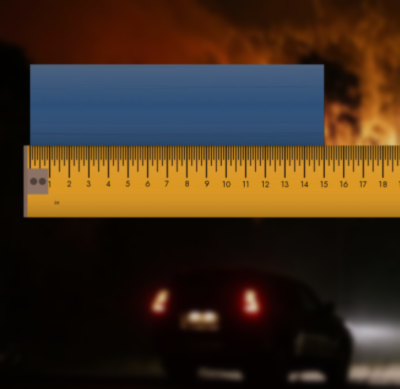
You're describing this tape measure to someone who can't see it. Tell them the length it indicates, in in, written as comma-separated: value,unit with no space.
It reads 15,in
